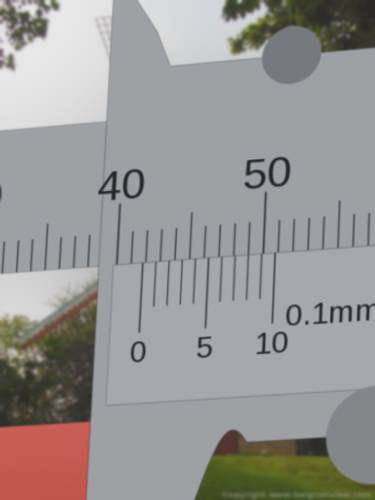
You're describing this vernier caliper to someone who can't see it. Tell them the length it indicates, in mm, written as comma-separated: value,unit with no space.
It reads 41.8,mm
